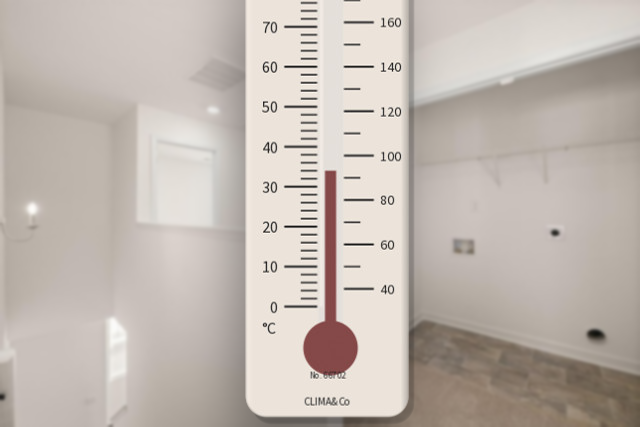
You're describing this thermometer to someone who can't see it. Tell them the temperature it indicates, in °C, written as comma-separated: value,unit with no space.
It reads 34,°C
